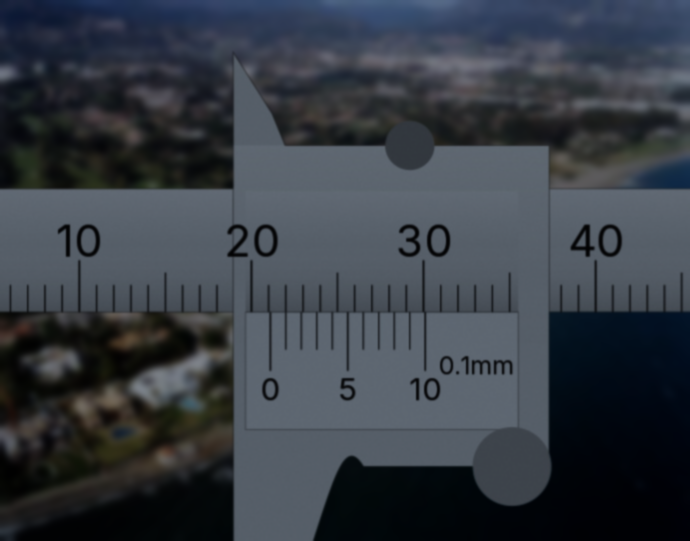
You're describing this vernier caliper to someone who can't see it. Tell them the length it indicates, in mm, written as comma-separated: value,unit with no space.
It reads 21.1,mm
